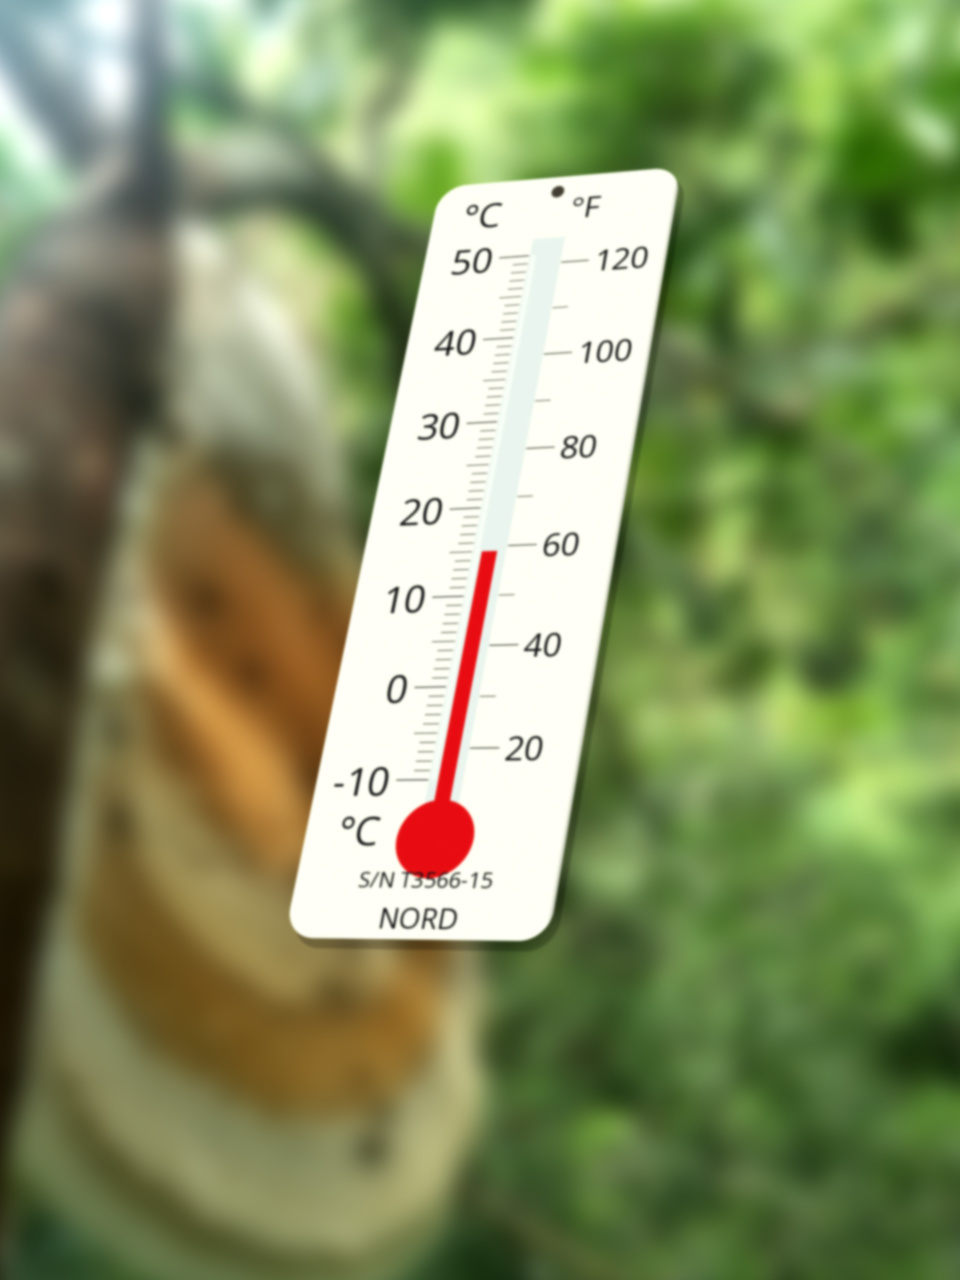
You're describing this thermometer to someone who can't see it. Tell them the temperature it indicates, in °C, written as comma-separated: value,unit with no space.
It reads 15,°C
